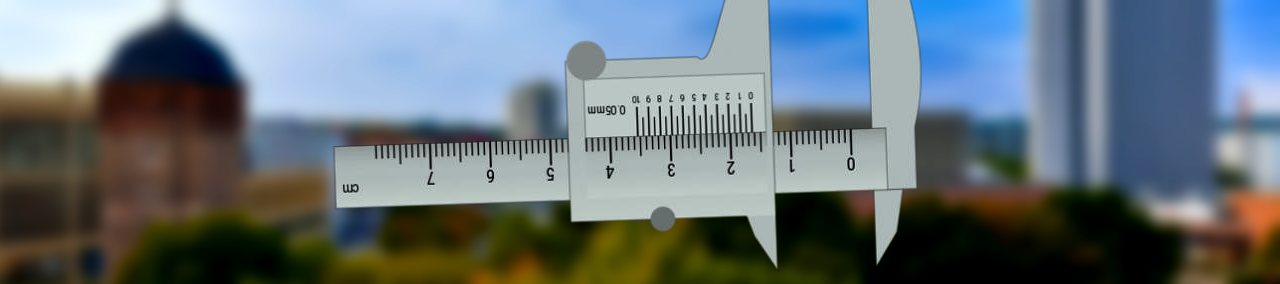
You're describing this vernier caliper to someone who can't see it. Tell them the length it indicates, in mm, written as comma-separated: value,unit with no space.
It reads 16.4,mm
